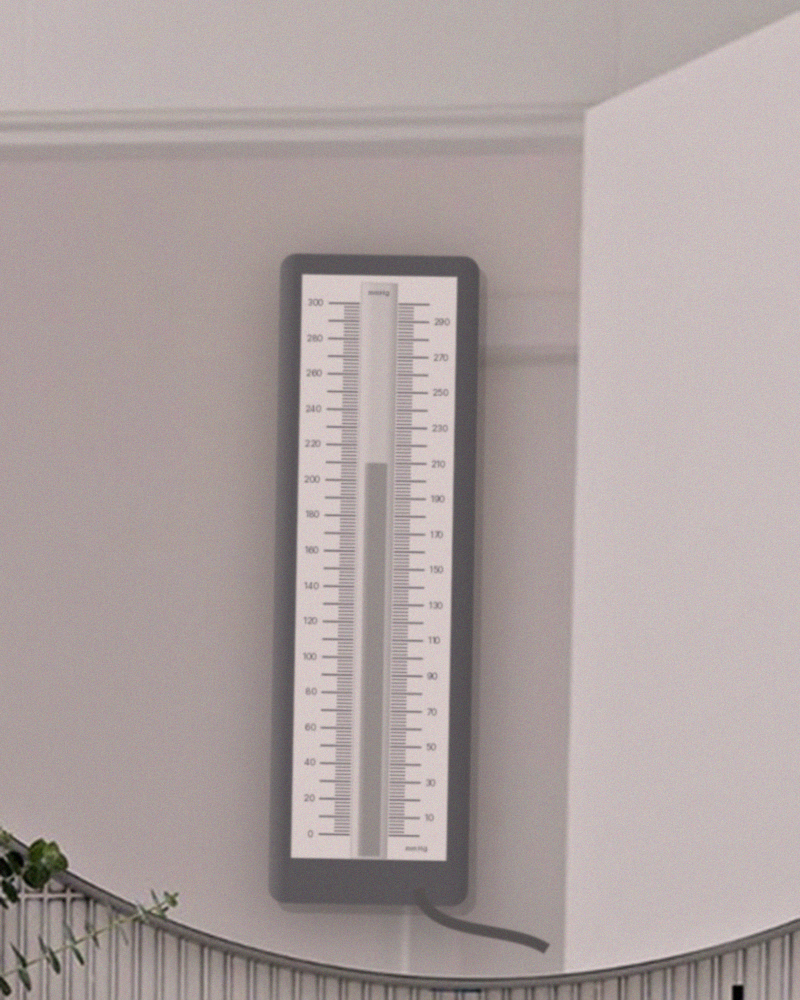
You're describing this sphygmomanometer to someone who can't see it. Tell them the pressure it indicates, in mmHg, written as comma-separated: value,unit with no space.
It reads 210,mmHg
